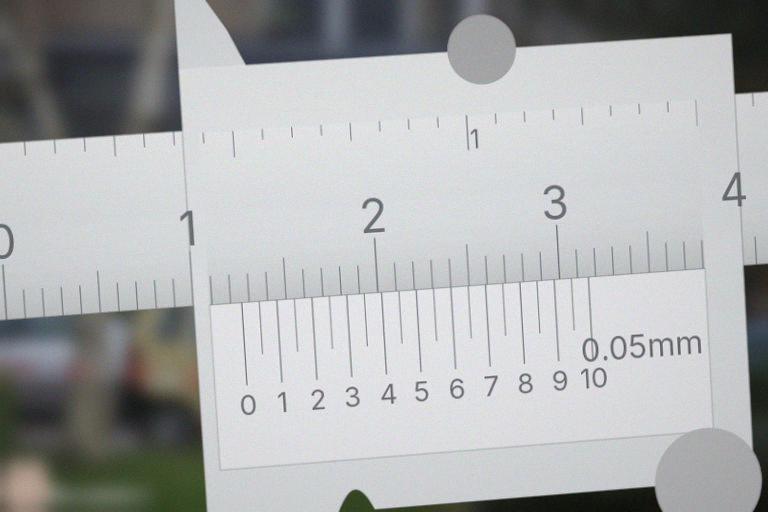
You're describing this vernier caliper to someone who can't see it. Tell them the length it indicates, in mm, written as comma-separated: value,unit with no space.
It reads 12.6,mm
